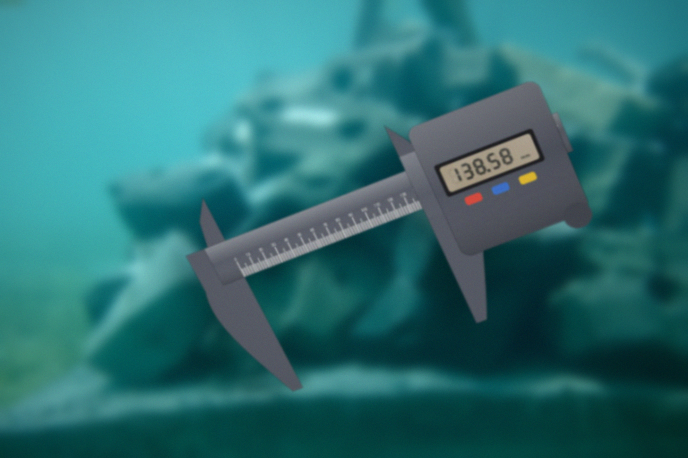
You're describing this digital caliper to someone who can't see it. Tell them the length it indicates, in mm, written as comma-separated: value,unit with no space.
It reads 138.58,mm
